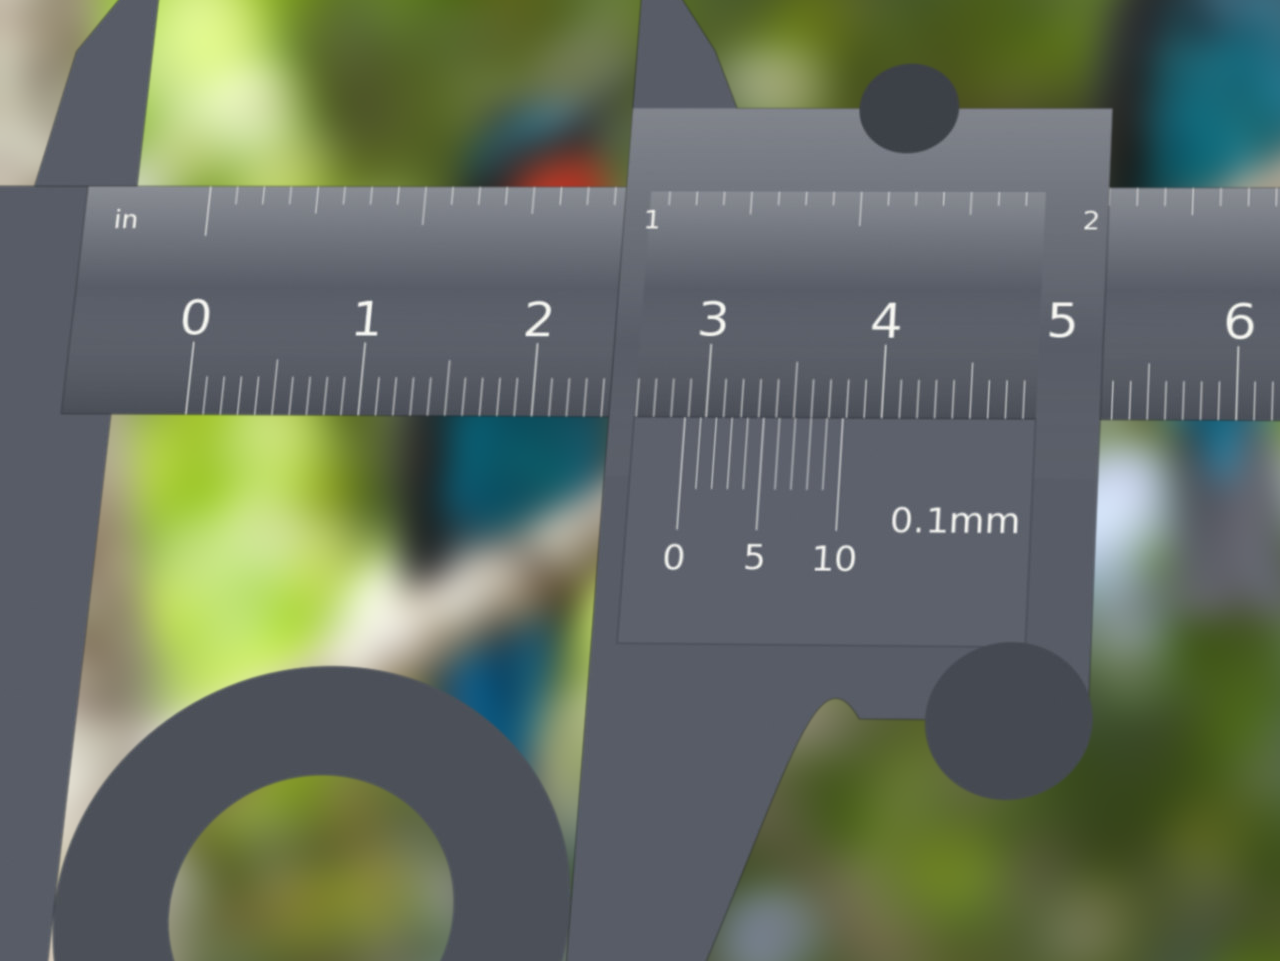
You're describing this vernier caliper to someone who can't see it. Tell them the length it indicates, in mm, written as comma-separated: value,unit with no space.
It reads 28.8,mm
